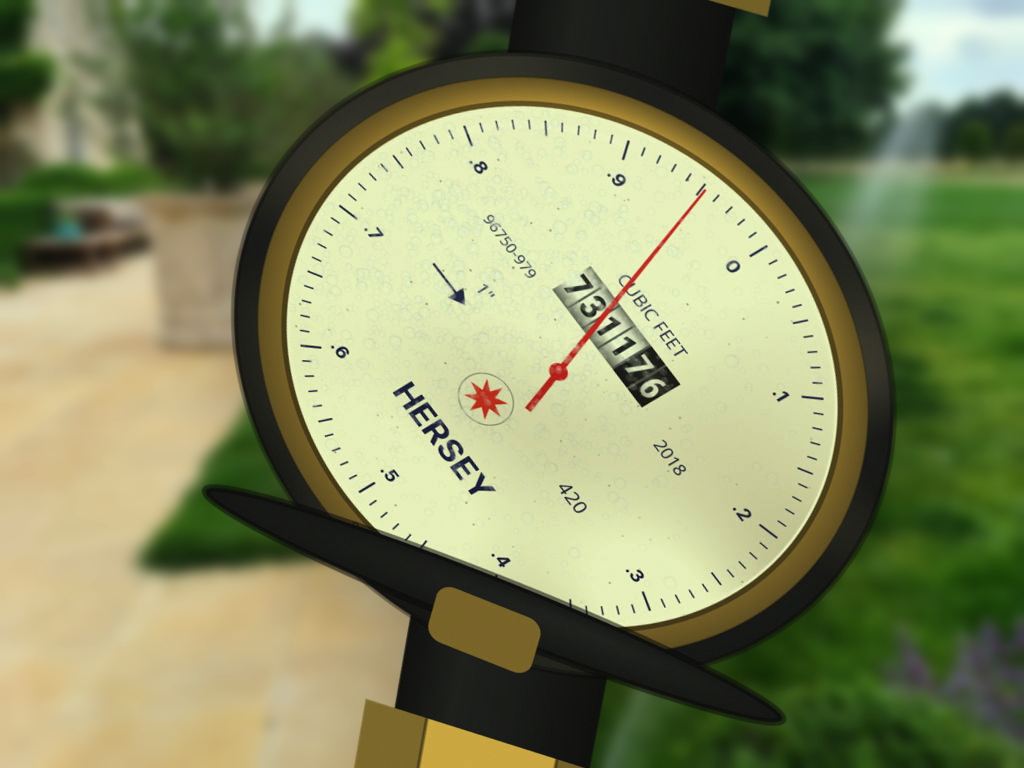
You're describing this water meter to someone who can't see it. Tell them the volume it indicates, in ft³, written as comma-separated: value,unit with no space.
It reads 731175.95,ft³
